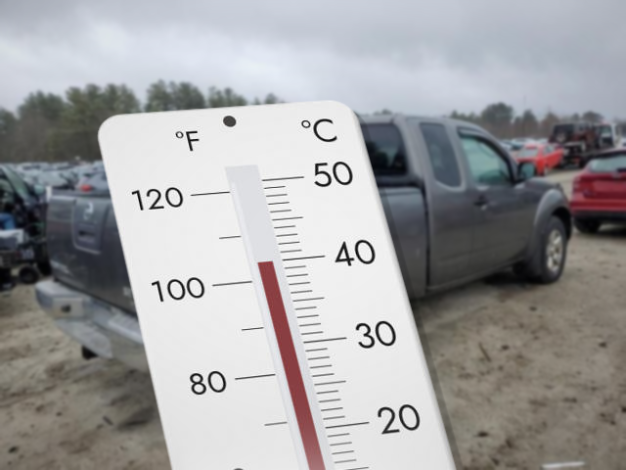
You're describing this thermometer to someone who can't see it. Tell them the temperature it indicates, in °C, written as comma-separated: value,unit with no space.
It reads 40,°C
